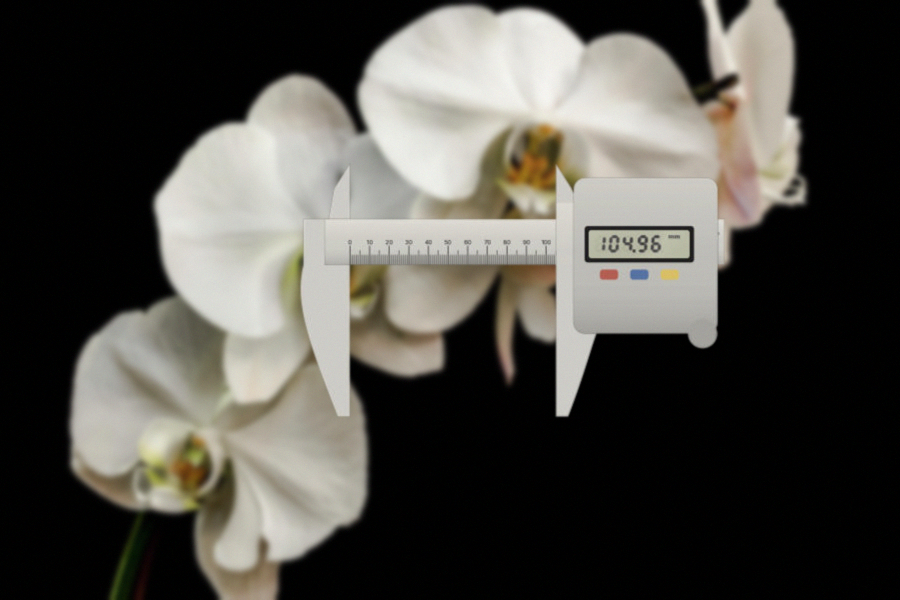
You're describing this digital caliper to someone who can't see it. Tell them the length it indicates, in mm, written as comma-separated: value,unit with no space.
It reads 104.96,mm
